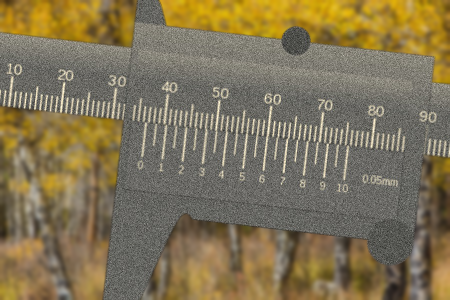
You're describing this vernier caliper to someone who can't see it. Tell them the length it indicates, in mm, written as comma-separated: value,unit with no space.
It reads 36.5,mm
